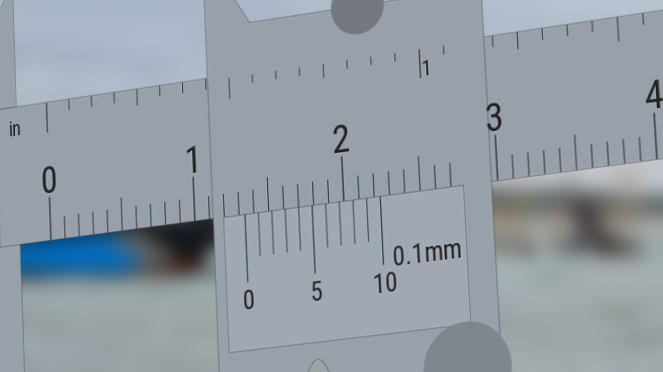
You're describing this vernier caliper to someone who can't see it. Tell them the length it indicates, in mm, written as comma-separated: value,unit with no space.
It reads 13.4,mm
